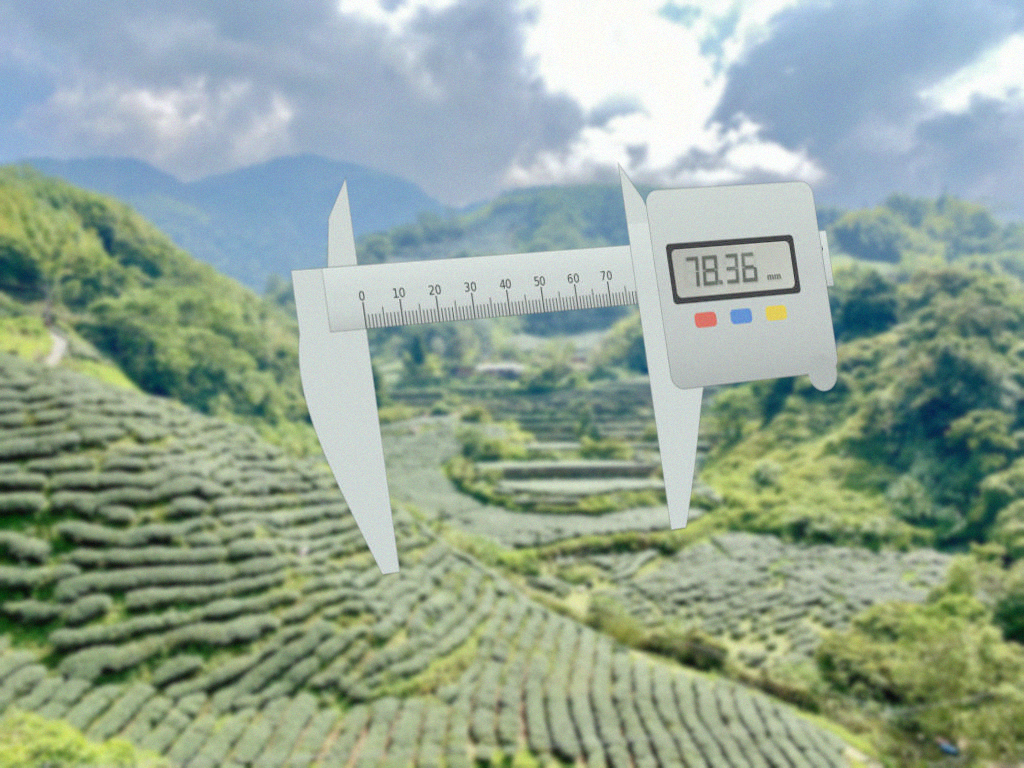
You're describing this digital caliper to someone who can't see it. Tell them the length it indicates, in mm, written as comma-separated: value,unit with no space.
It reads 78.36,mm
